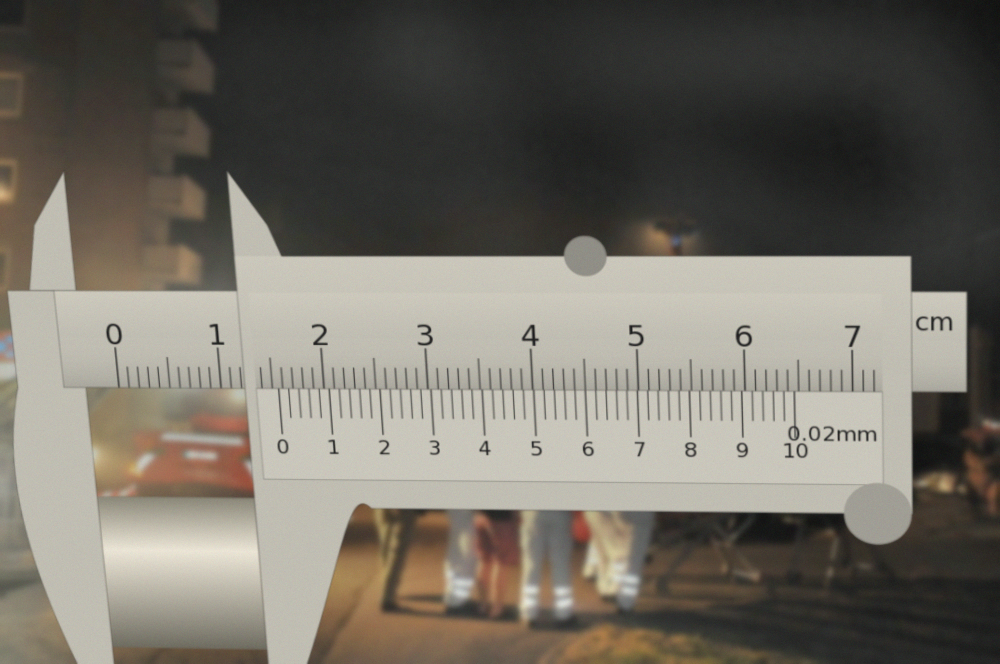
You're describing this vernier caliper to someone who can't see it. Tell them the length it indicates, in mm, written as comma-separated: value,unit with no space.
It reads 15.6,mm
